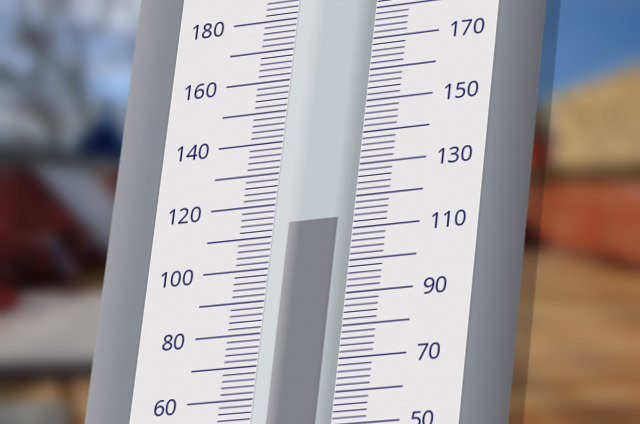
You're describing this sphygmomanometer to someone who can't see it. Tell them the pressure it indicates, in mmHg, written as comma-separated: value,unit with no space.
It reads 114,mmHg
